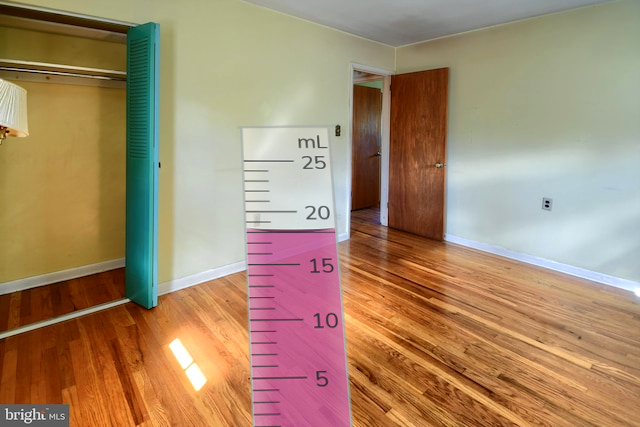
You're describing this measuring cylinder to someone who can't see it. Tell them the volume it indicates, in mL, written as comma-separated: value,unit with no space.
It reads 18,mL
